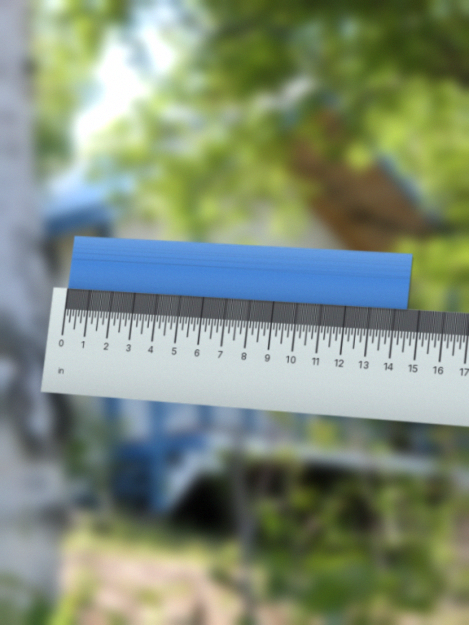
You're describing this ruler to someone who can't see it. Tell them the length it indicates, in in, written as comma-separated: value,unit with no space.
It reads 14.5,in
